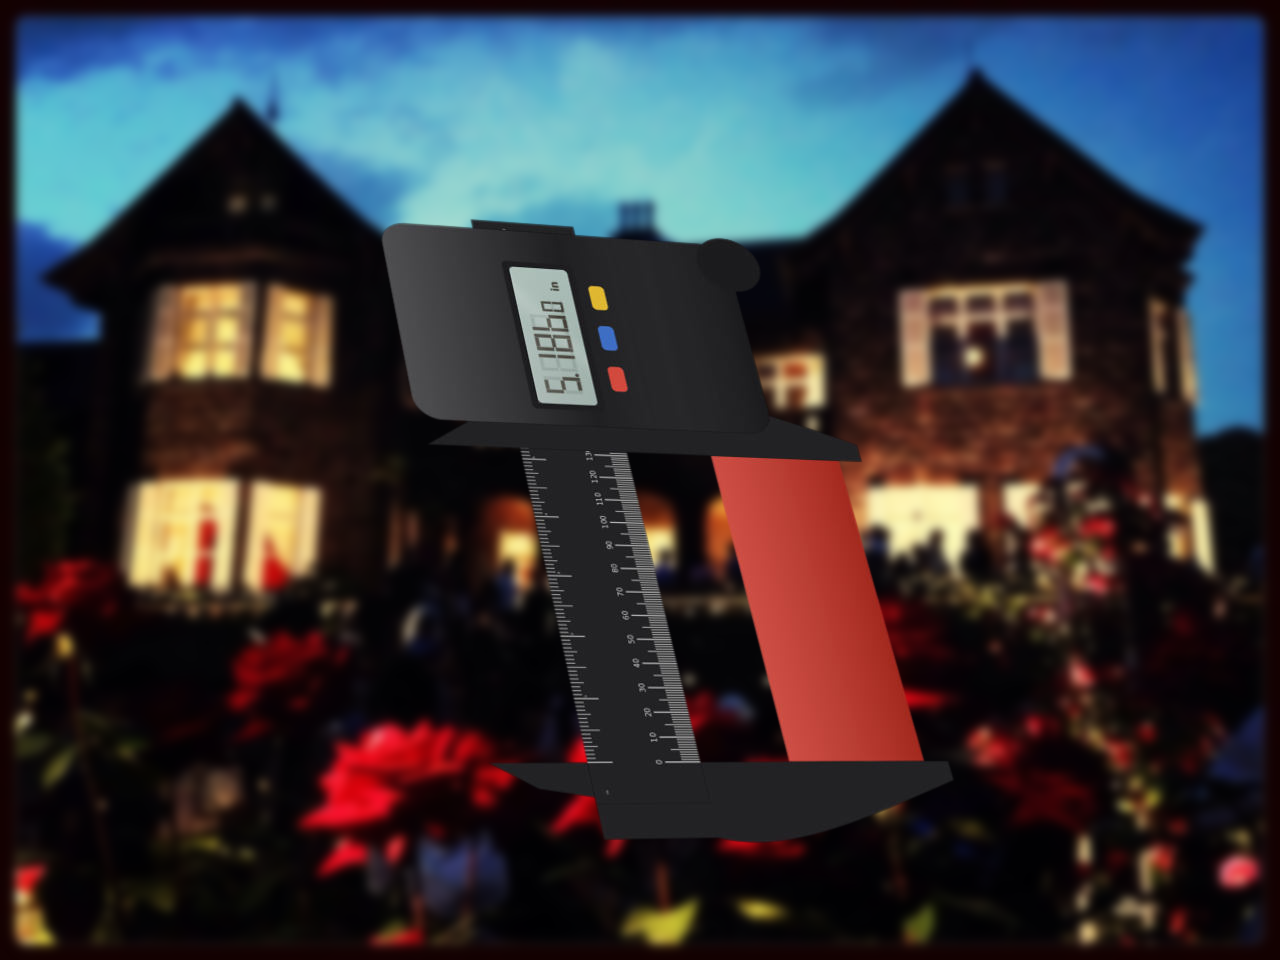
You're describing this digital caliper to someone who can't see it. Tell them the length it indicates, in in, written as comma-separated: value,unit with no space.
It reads 5.1860,in
